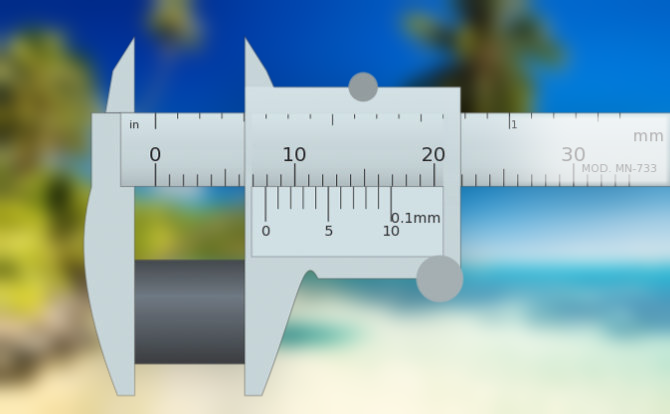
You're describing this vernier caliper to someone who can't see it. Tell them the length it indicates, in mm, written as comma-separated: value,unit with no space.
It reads 7.9,mm
